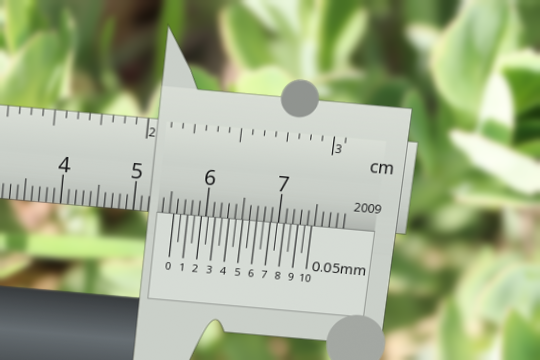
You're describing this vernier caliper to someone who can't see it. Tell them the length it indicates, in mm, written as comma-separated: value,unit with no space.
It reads 55.6,mm
